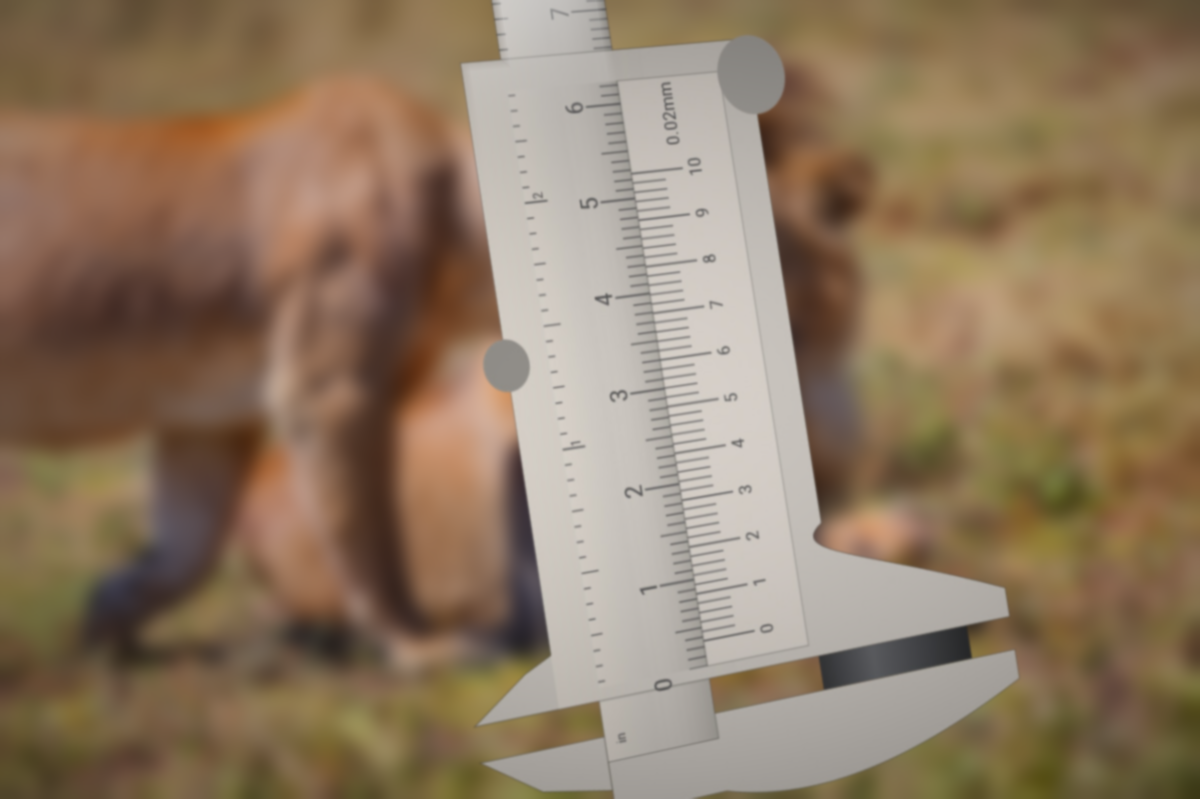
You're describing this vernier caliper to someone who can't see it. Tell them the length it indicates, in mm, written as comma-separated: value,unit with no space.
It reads 3.6,mm
